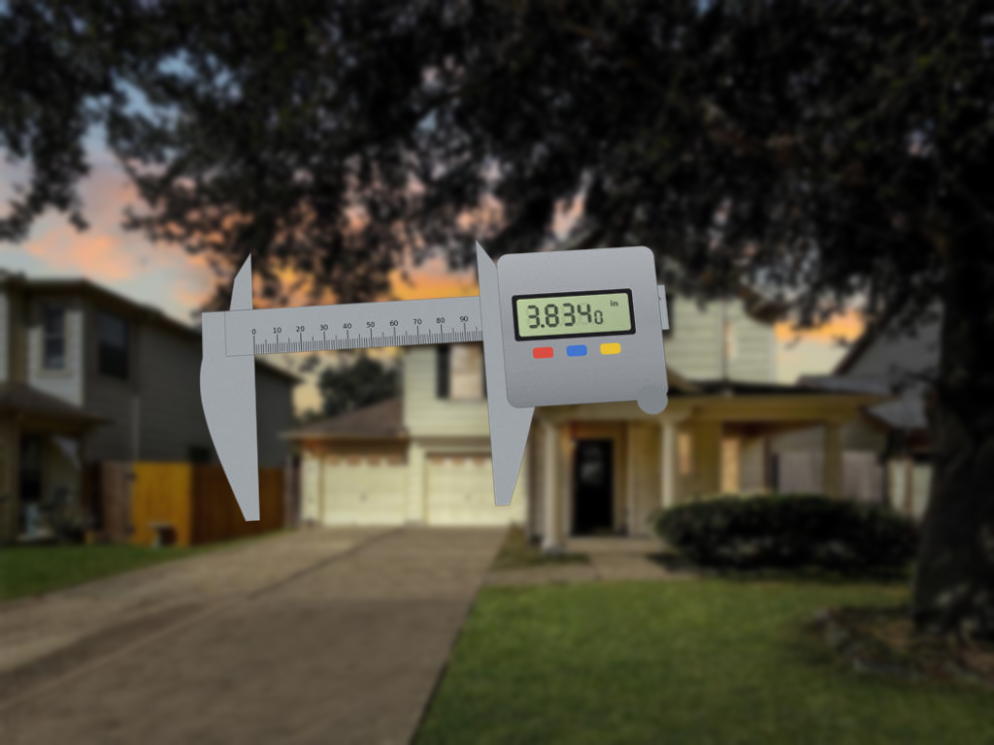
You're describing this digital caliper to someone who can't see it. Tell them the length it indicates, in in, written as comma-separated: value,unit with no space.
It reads 3.8340,in
